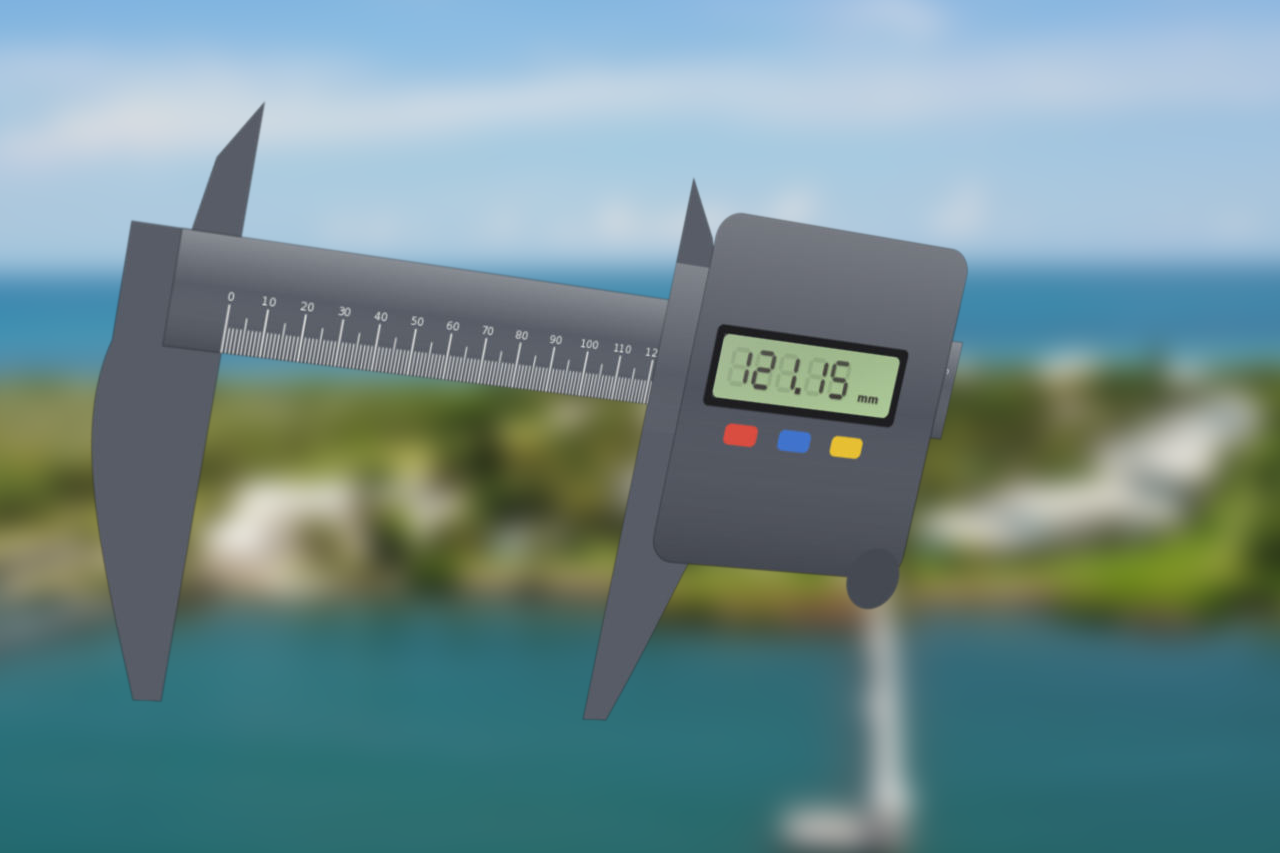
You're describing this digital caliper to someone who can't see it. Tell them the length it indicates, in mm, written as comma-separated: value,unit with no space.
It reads 121.15,mm
